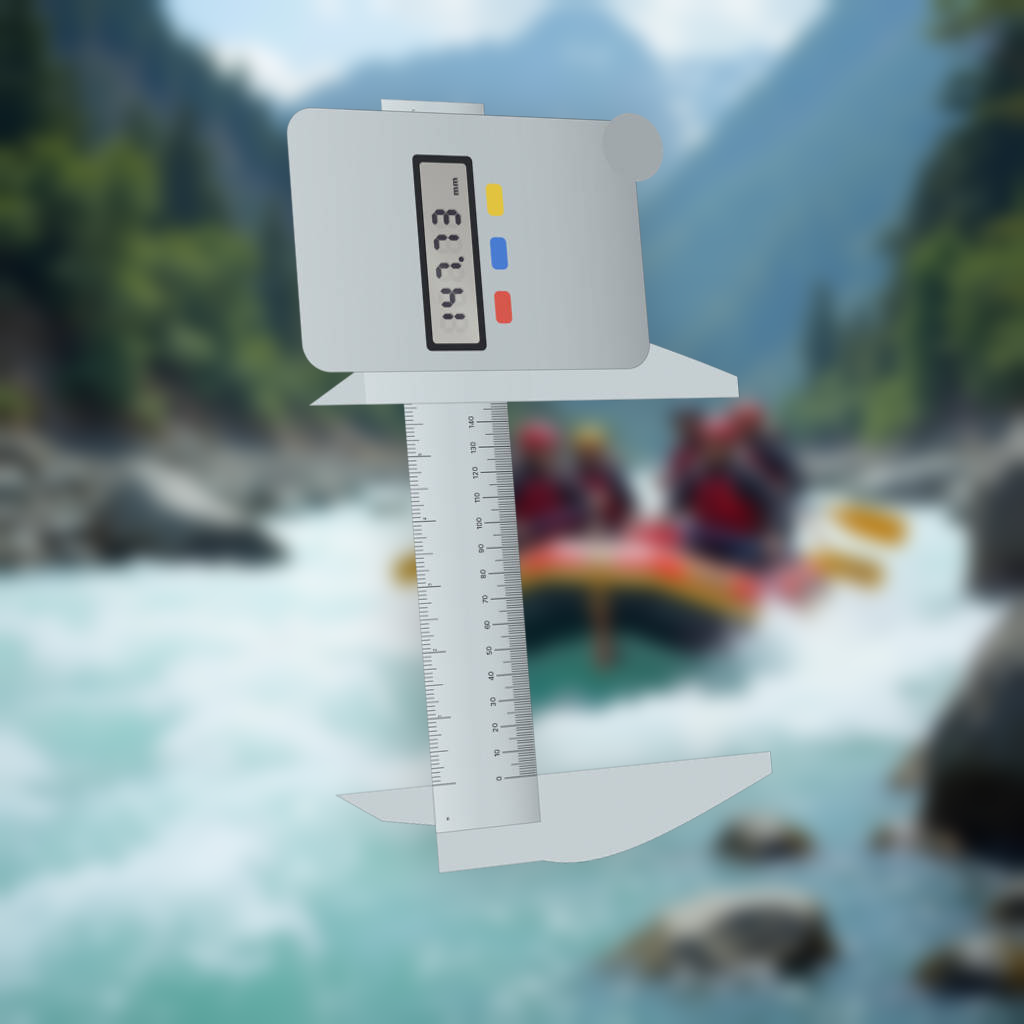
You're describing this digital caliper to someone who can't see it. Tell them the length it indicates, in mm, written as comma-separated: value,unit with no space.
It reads 147.73,mm
